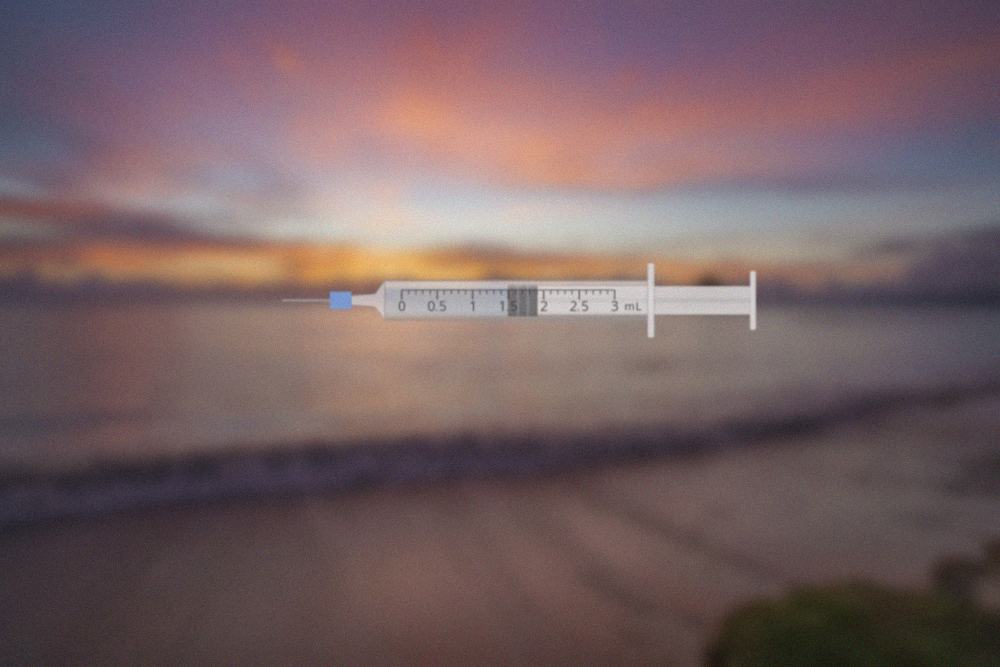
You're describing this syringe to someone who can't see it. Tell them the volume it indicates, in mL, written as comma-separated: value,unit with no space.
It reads 1.5,mL
